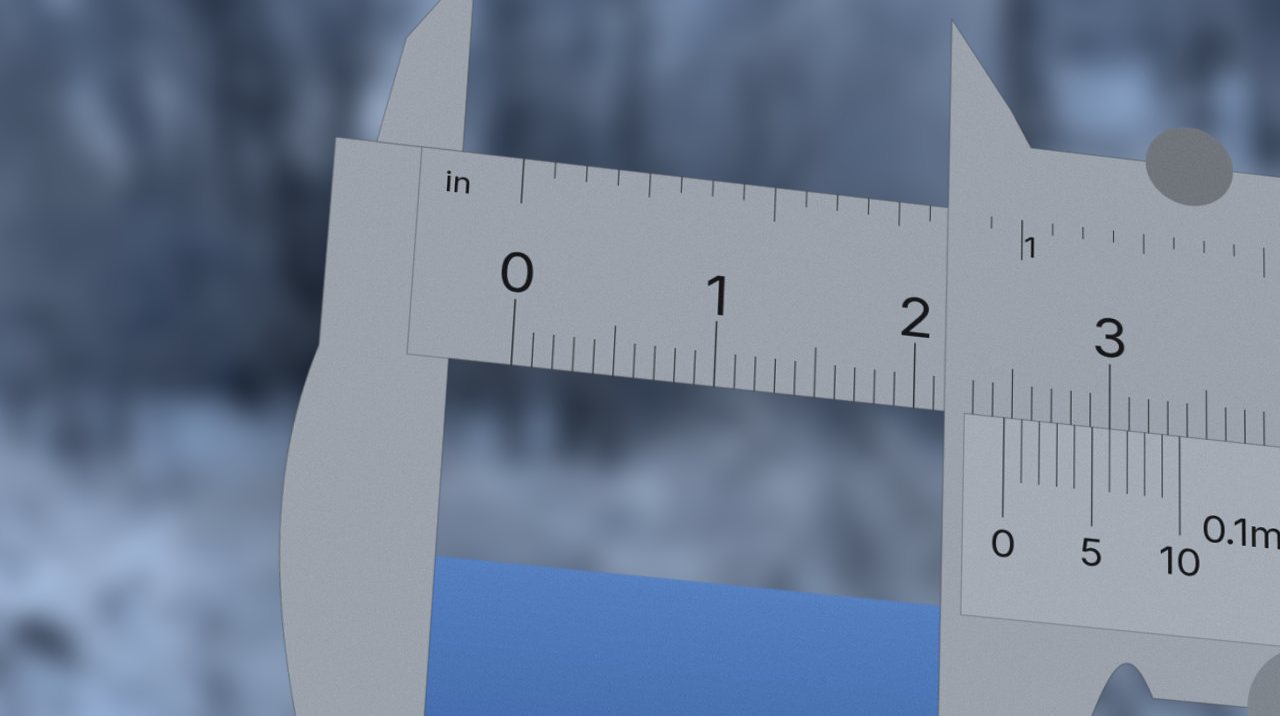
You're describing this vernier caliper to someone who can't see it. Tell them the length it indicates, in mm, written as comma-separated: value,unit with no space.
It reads 24.6,mm
